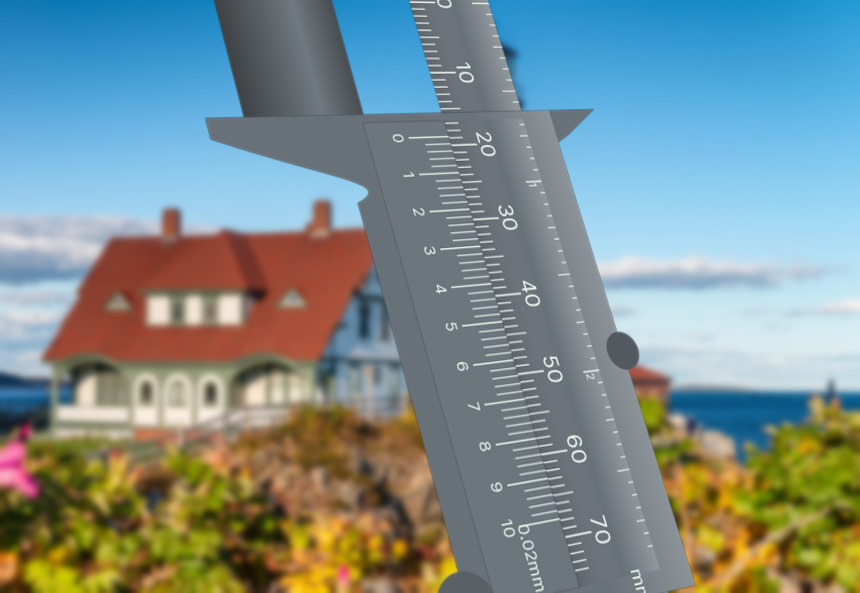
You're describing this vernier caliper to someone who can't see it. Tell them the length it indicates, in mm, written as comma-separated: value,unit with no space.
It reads 18.8,mm
